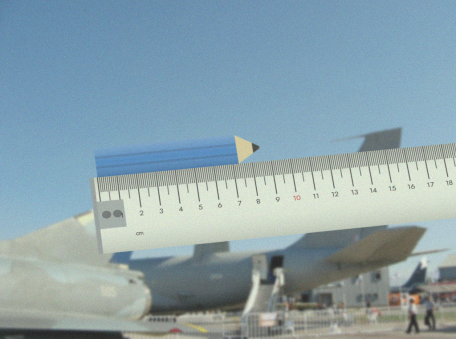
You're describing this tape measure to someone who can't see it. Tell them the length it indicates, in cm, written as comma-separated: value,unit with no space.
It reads 8.5,cm
